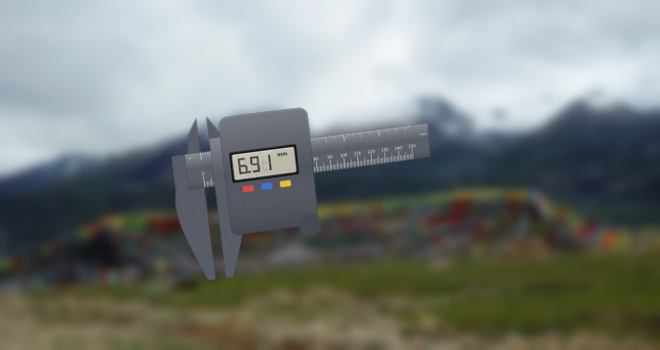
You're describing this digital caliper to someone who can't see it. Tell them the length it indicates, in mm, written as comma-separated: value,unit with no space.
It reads 6.91,mm
